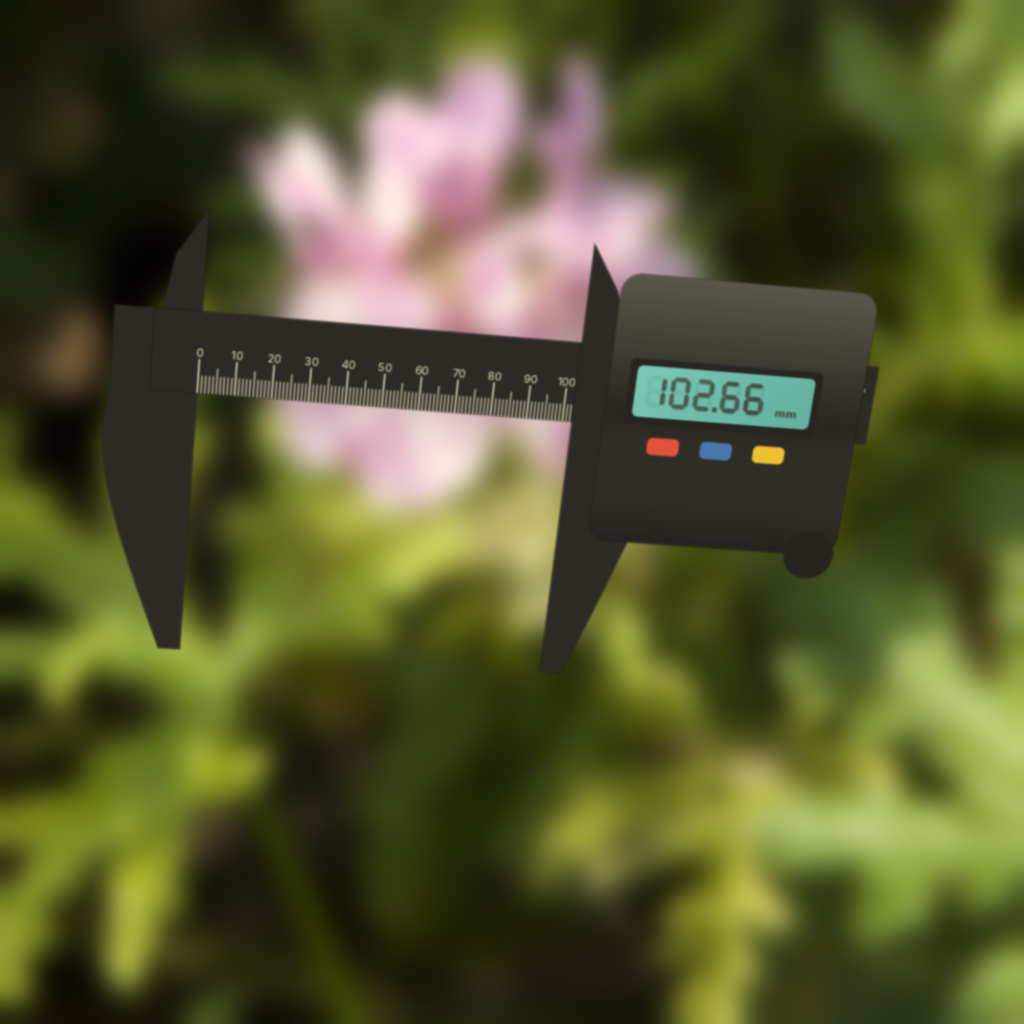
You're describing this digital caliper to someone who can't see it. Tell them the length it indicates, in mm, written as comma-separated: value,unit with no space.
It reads 102.66,mm
